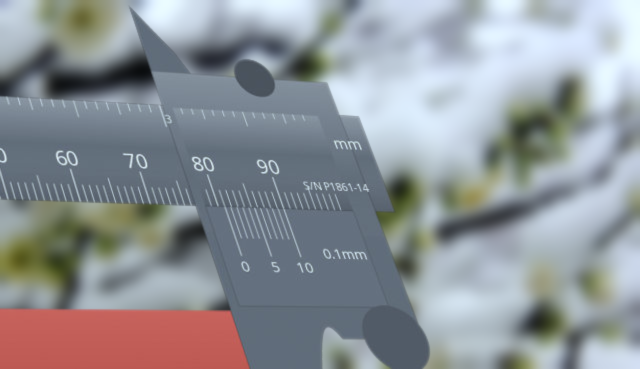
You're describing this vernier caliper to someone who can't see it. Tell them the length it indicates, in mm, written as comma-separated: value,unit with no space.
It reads 81.0,mm
